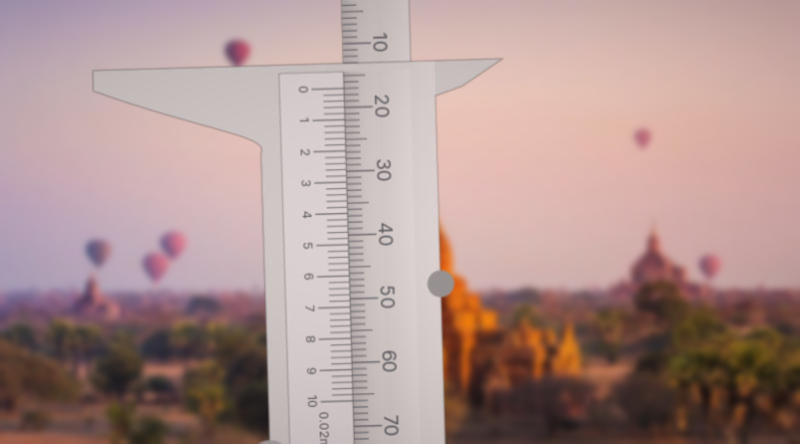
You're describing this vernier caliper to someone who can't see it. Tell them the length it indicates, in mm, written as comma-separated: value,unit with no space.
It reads 17.0,mm
